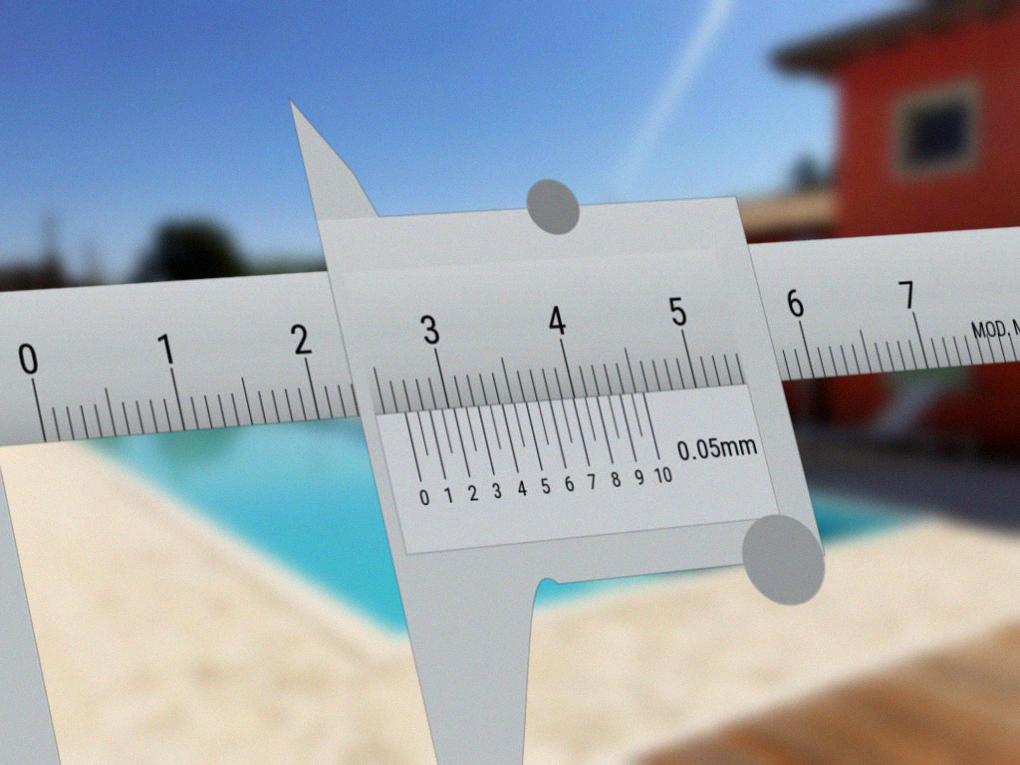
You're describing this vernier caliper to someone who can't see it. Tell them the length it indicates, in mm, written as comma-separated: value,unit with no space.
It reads 26.6,mm
